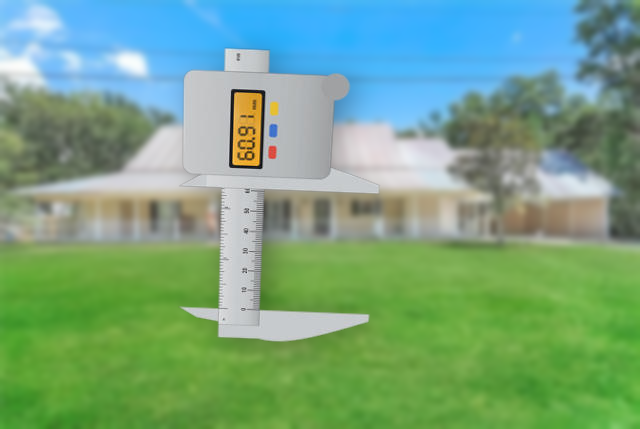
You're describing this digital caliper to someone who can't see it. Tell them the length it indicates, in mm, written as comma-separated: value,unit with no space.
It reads 60.91,mm
